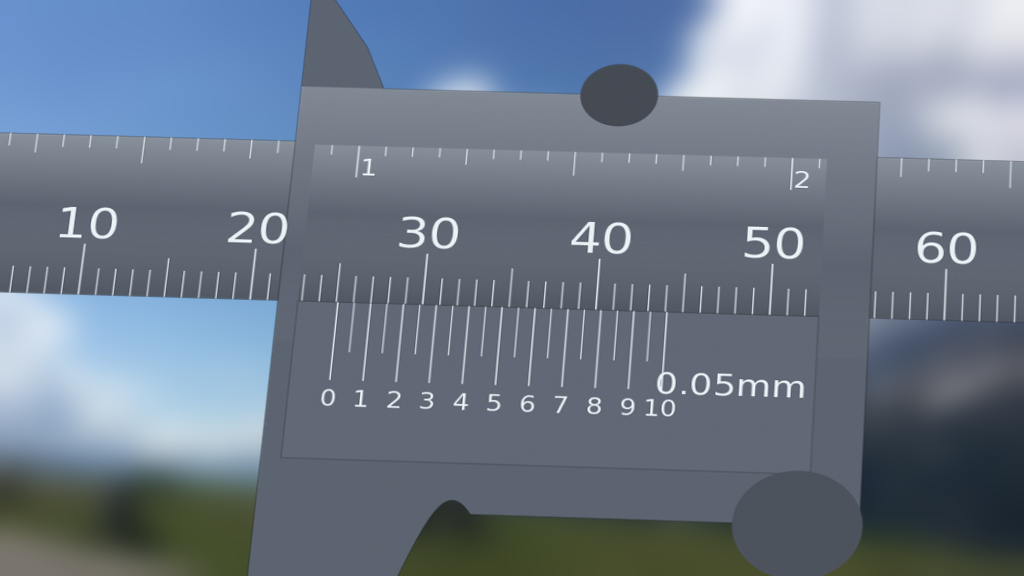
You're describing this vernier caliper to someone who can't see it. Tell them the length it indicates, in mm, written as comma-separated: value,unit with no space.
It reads 25.1,mm
